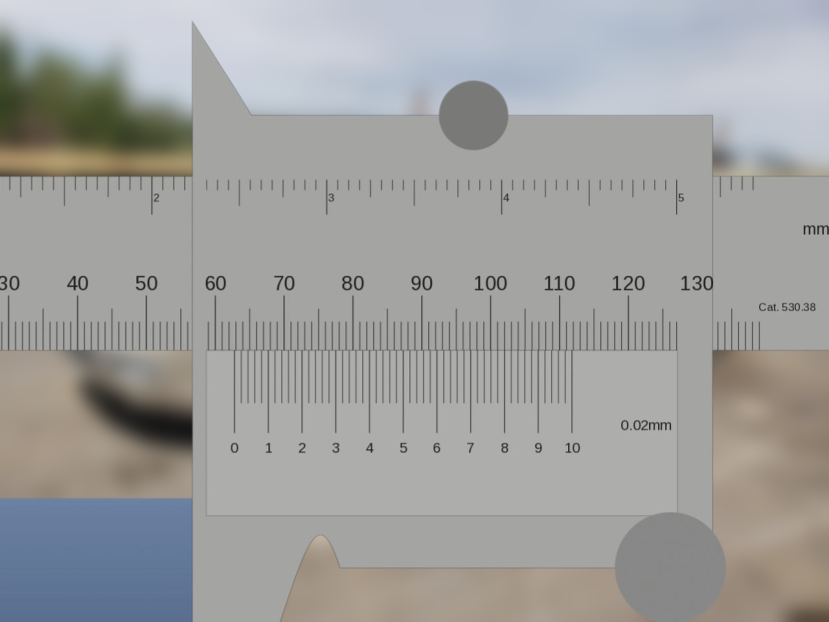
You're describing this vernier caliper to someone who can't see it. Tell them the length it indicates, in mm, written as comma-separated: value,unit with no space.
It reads 62.8,mm
